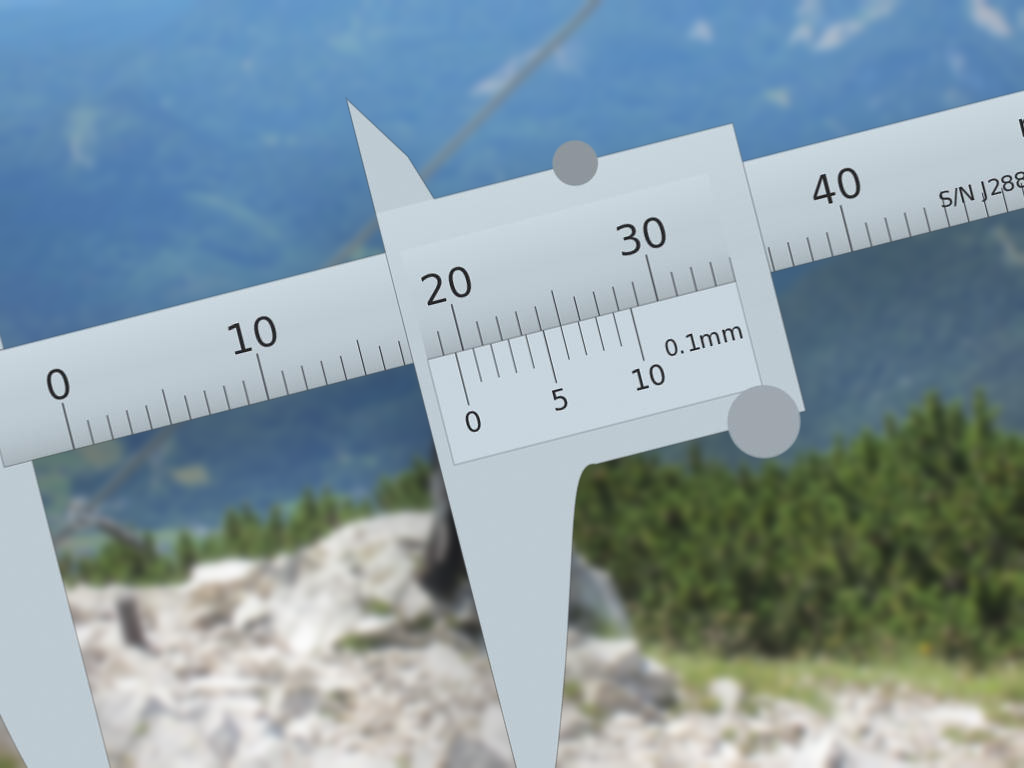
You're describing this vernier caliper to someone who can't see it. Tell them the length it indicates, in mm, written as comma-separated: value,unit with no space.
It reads 19.6,mm
